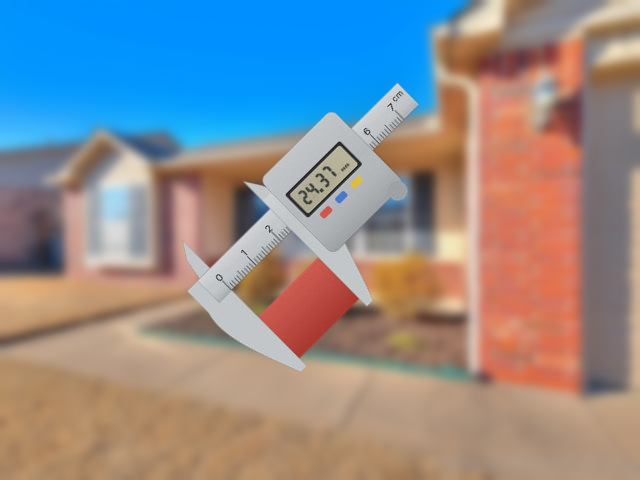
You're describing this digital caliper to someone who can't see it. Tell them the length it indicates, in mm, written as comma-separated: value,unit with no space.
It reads 24.37,mm
